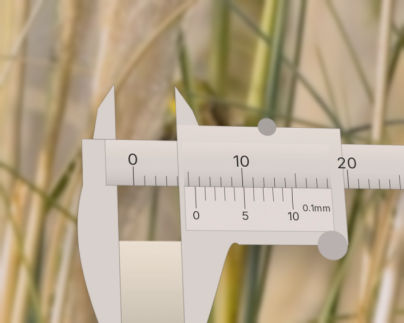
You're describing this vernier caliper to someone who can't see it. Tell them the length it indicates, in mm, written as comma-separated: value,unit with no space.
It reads 5.6,mm
